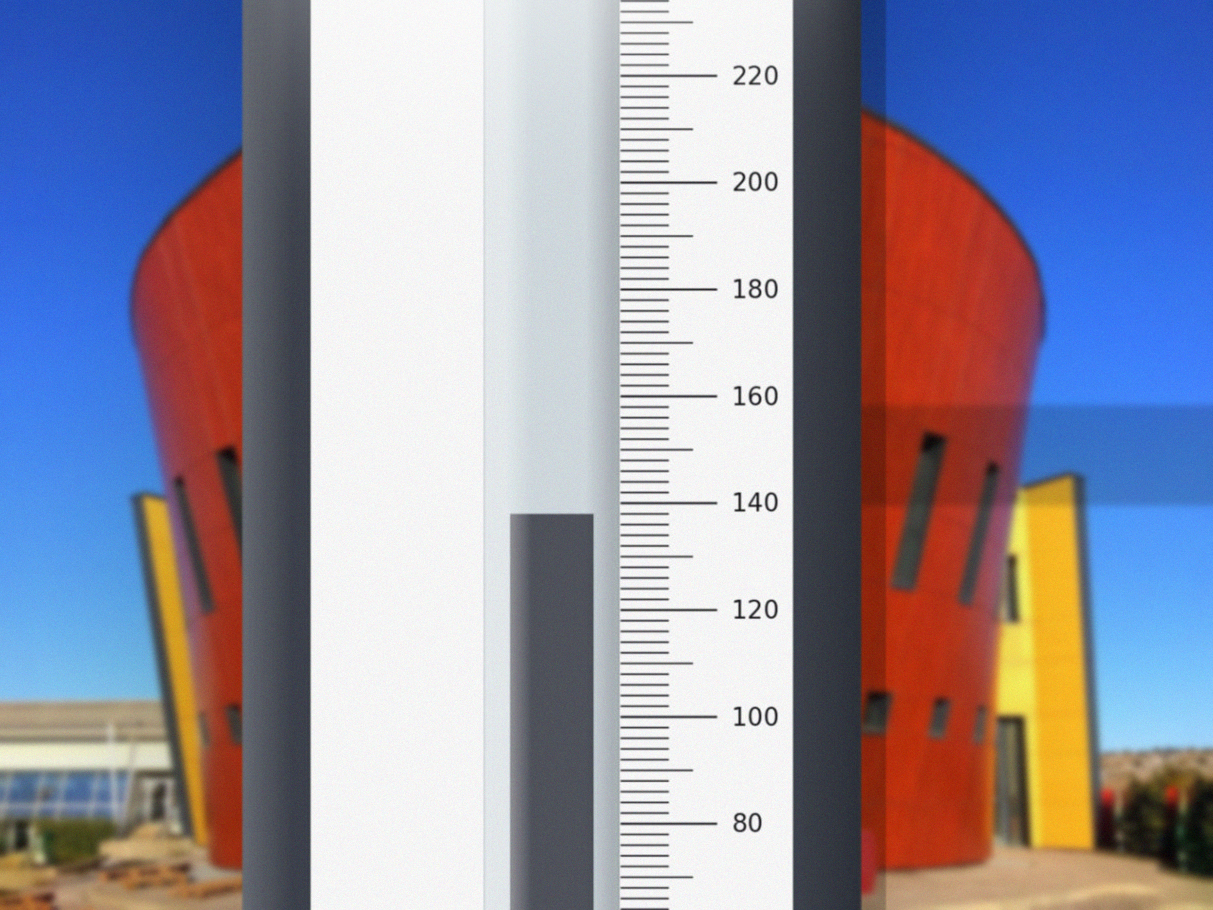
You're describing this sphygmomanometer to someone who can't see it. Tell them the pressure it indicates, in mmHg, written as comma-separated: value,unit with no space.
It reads 138,mmHg
